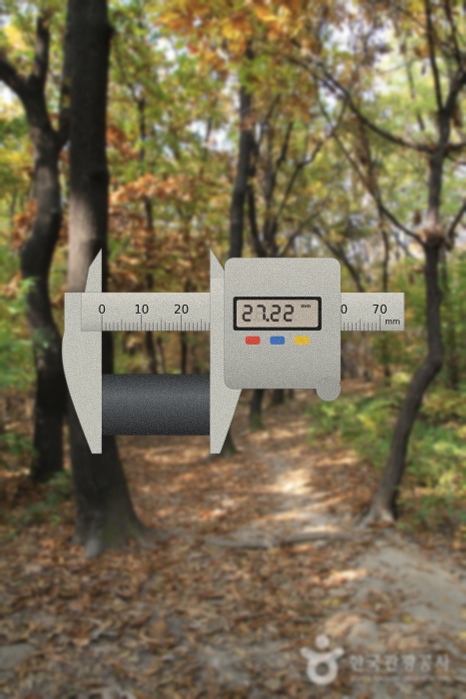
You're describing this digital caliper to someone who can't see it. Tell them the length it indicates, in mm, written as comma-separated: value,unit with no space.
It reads 27.22,mm
